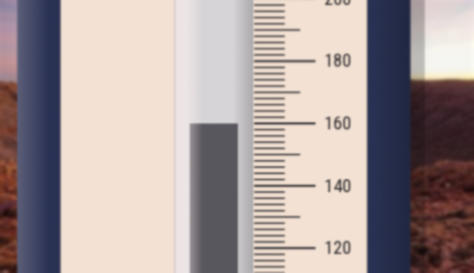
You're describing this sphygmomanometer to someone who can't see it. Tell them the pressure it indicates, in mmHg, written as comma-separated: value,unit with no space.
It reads 160,mmHg
